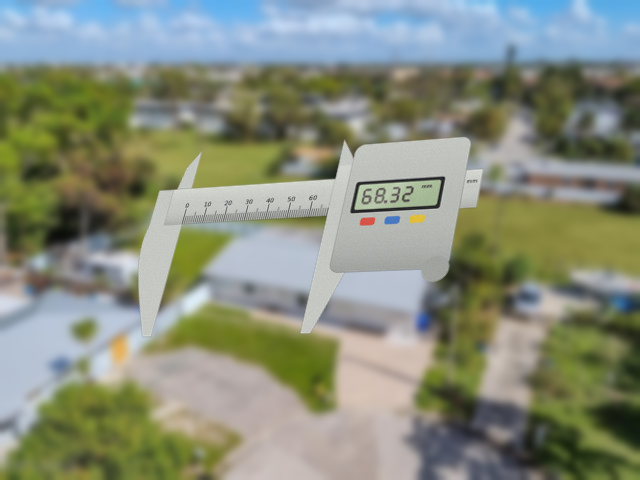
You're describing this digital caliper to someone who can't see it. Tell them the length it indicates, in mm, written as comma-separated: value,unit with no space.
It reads 68.32,mm
